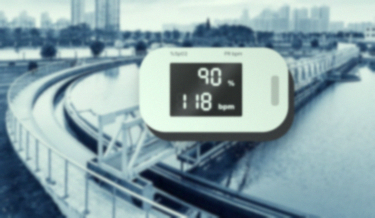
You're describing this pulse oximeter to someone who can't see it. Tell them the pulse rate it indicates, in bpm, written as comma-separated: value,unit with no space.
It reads 118,bpm
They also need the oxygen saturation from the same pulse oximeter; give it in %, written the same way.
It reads 90,%
